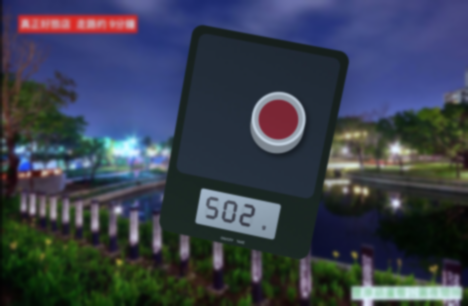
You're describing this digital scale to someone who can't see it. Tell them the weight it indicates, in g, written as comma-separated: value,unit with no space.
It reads 502,g
